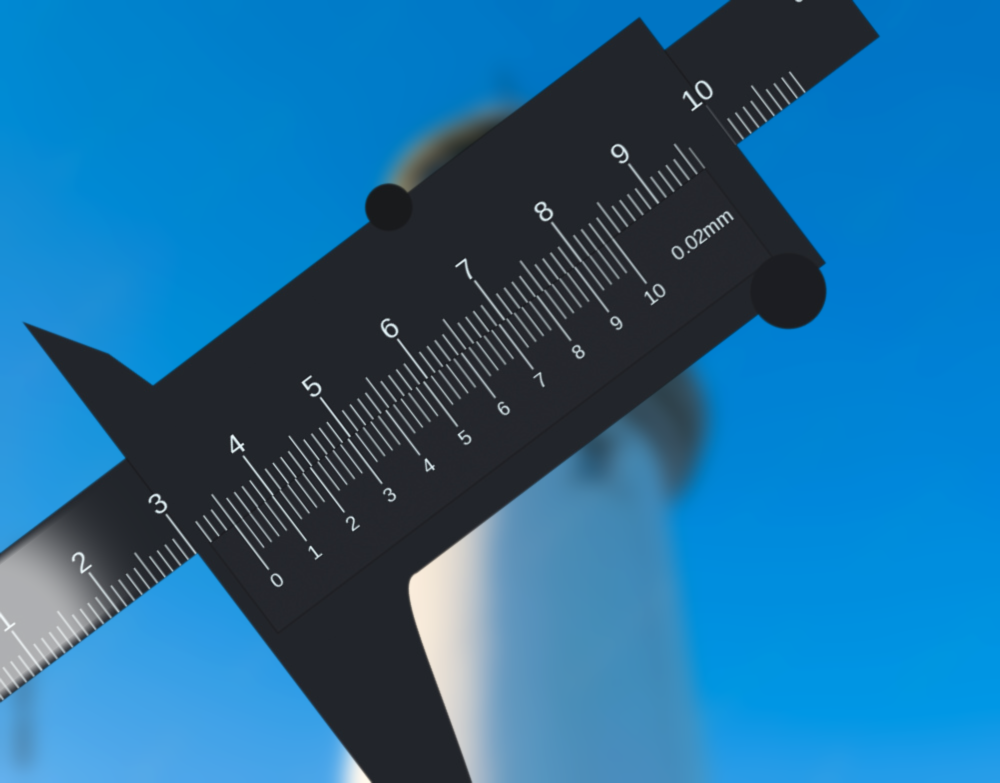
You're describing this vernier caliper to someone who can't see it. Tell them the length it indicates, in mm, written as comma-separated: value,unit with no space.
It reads 35.0,mm
